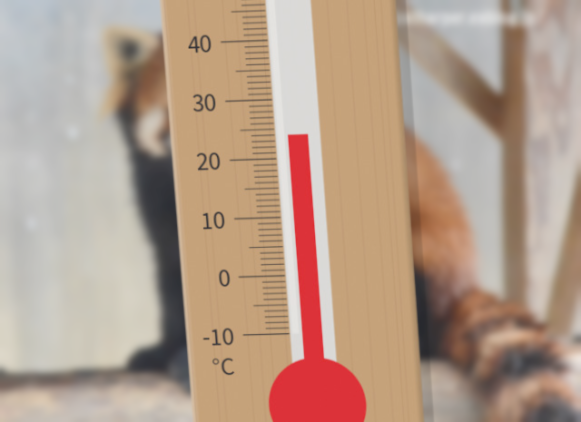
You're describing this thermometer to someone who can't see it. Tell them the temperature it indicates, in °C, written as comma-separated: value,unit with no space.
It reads 24,°C
